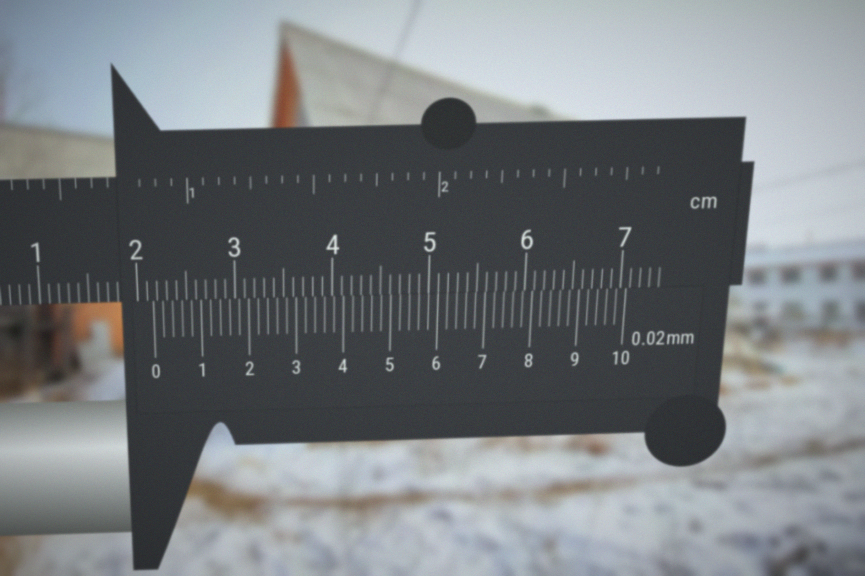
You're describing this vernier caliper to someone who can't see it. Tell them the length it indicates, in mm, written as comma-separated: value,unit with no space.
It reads 21.6,mm
